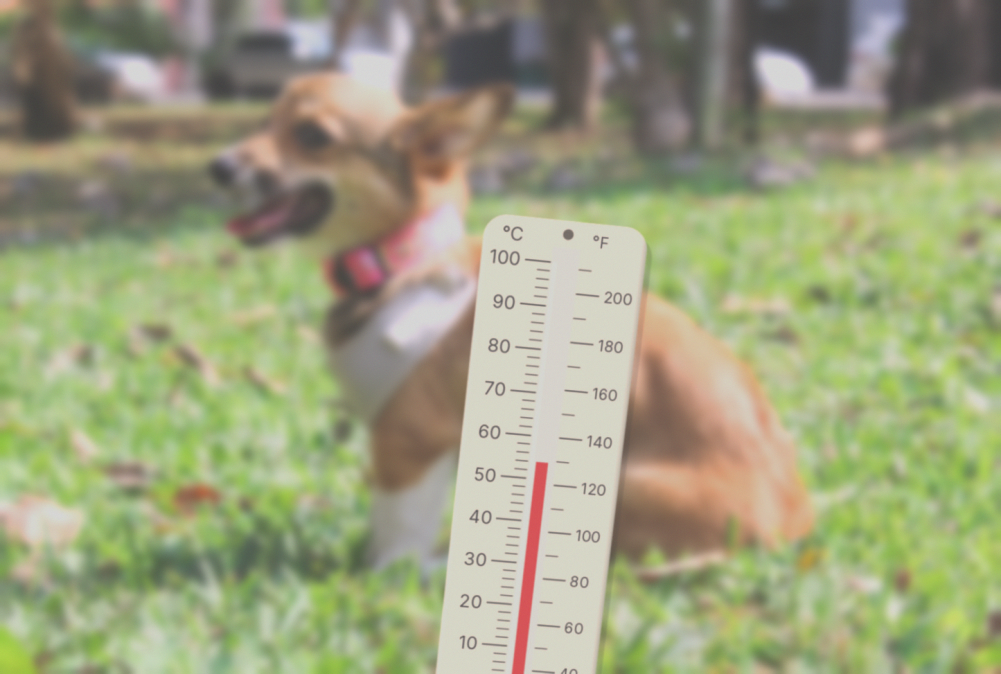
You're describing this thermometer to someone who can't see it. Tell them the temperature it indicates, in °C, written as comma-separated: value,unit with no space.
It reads 54,°C
